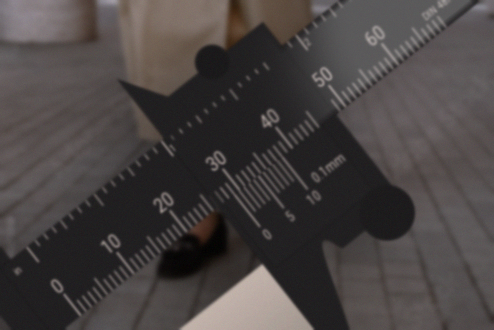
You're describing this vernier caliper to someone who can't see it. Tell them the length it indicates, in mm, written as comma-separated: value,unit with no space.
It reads 29.0,mm
